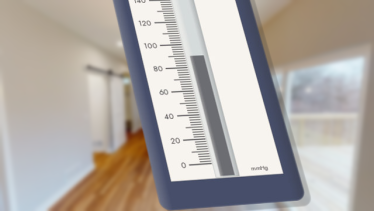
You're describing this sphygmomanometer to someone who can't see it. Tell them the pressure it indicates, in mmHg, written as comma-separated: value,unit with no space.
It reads 90,mmHg
